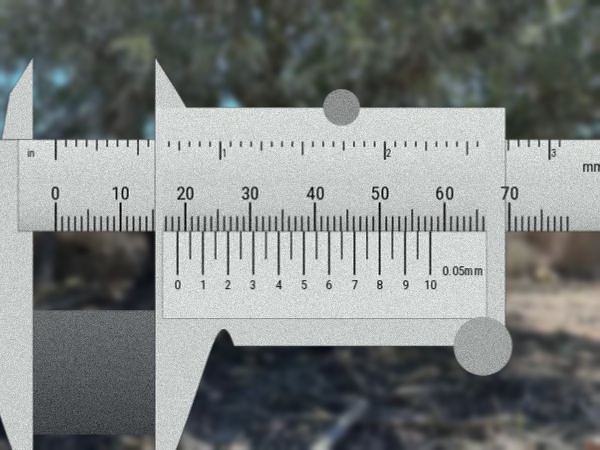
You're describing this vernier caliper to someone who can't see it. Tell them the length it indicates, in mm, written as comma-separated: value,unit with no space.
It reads 18.8,mm
